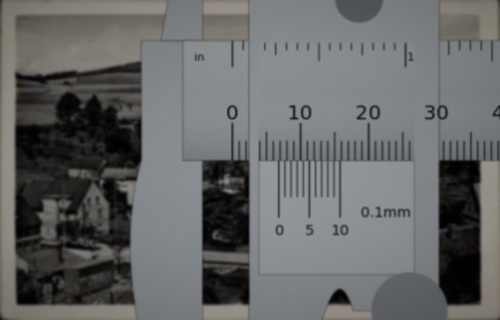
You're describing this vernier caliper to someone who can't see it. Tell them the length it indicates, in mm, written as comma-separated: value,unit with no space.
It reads 6.8,mm
